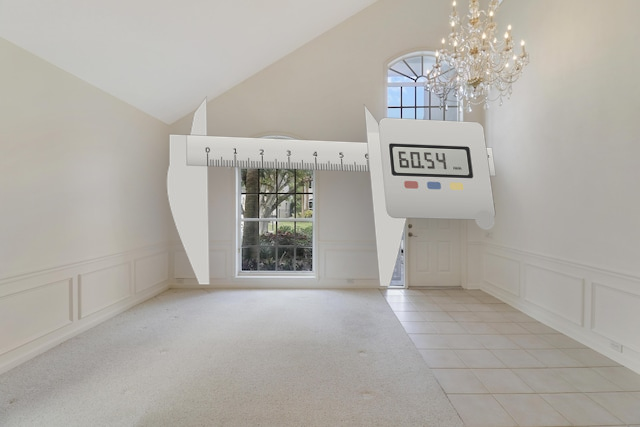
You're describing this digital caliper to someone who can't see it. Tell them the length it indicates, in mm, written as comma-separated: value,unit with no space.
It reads 60.54,mm
